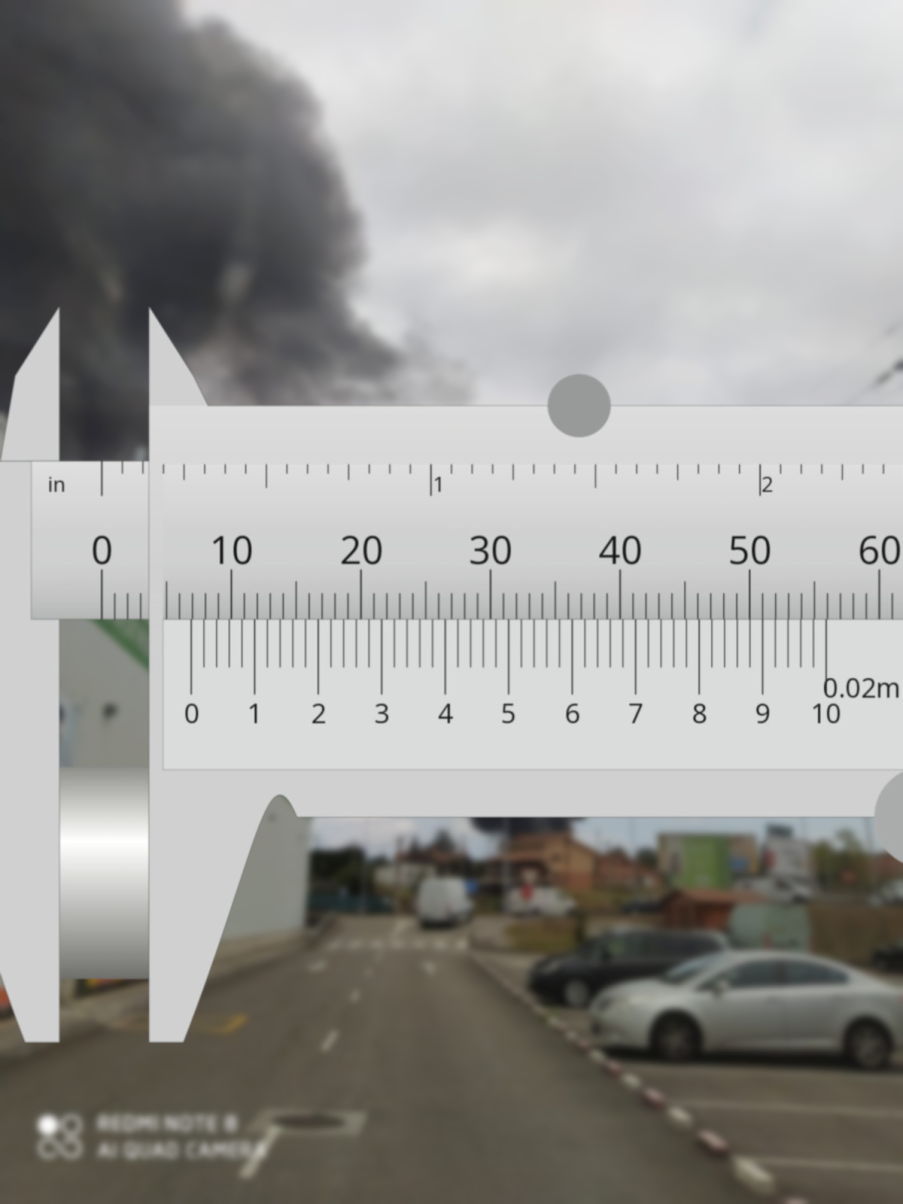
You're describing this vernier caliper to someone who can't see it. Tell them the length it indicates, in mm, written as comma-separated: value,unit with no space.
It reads 6.9,mm
